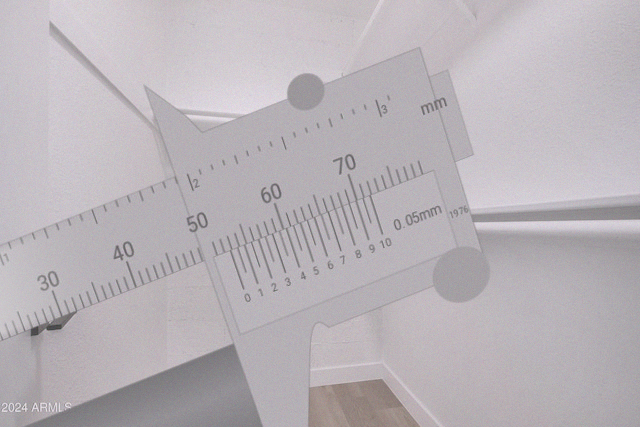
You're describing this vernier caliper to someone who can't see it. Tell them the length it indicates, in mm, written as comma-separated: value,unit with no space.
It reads 52.8,mm
